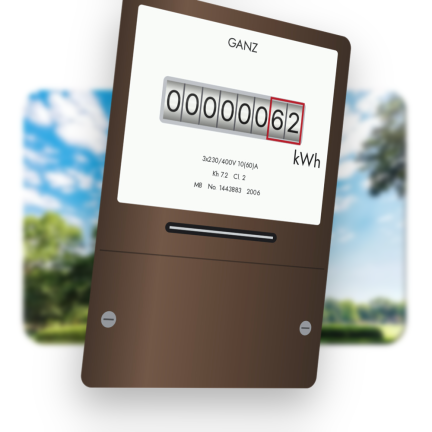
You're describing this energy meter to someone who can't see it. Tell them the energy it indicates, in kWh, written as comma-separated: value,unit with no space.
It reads 0.62,kWh
